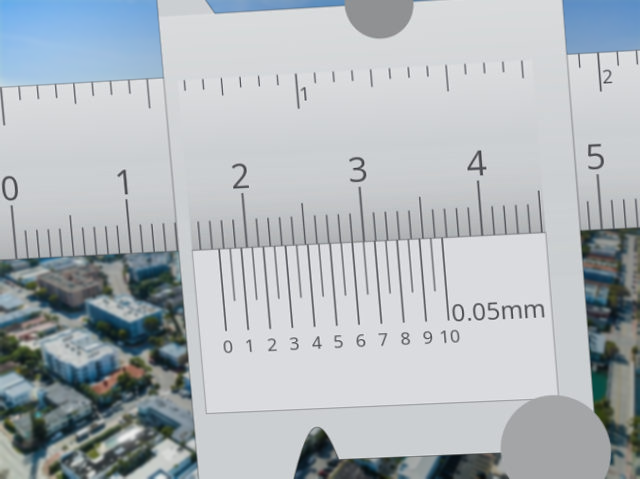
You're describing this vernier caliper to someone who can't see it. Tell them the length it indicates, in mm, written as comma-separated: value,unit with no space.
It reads 17.6,mm
